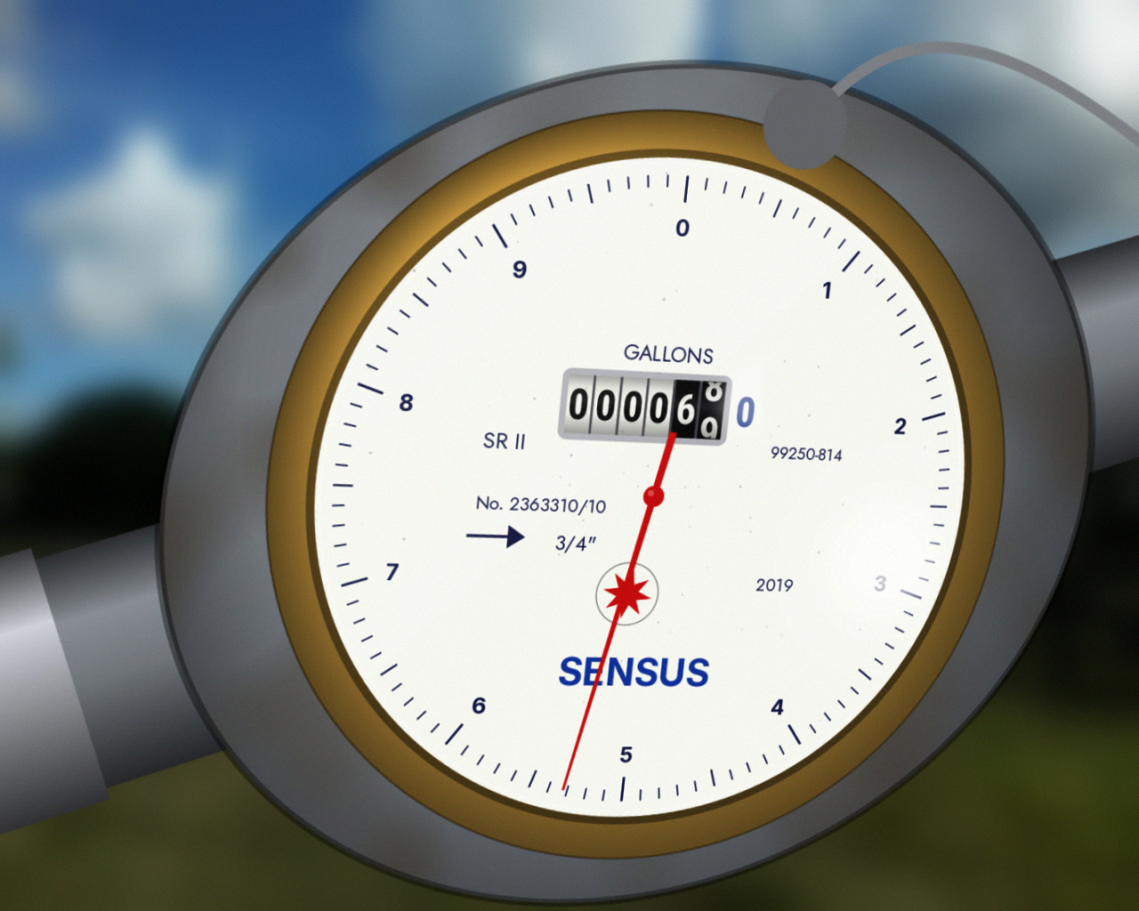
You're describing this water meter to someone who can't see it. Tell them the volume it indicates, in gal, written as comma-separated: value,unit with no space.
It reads 685.3,gal
